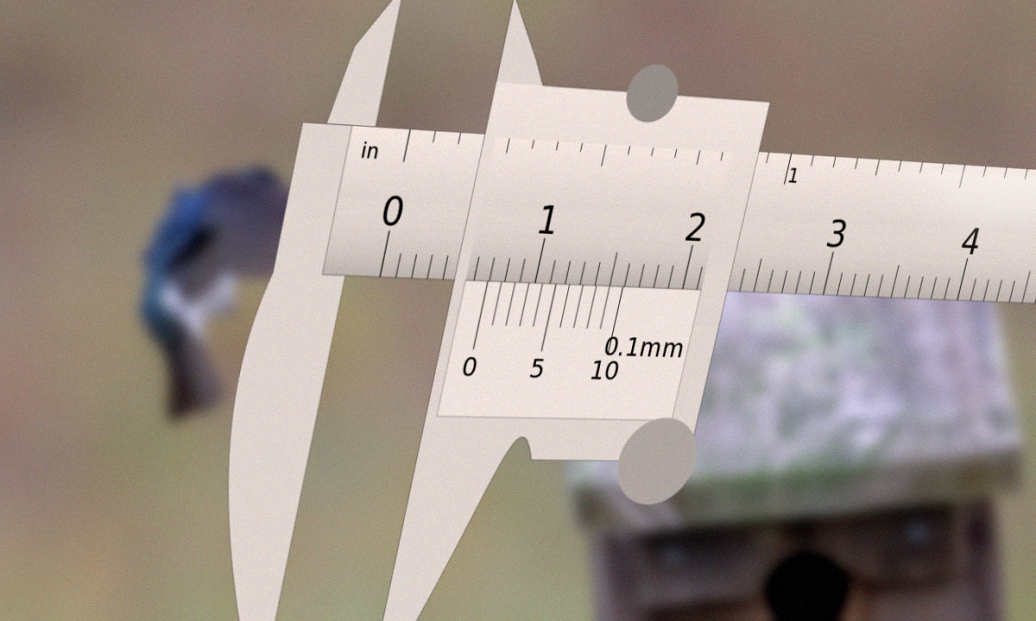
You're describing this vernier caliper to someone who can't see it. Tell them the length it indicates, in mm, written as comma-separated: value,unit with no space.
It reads 6.9,mm
